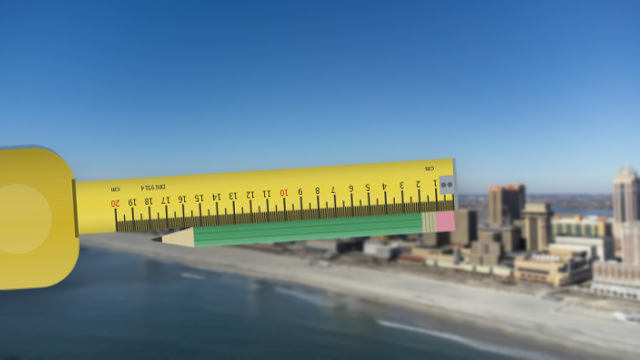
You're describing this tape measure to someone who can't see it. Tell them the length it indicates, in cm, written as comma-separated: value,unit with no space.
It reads 18,cm
